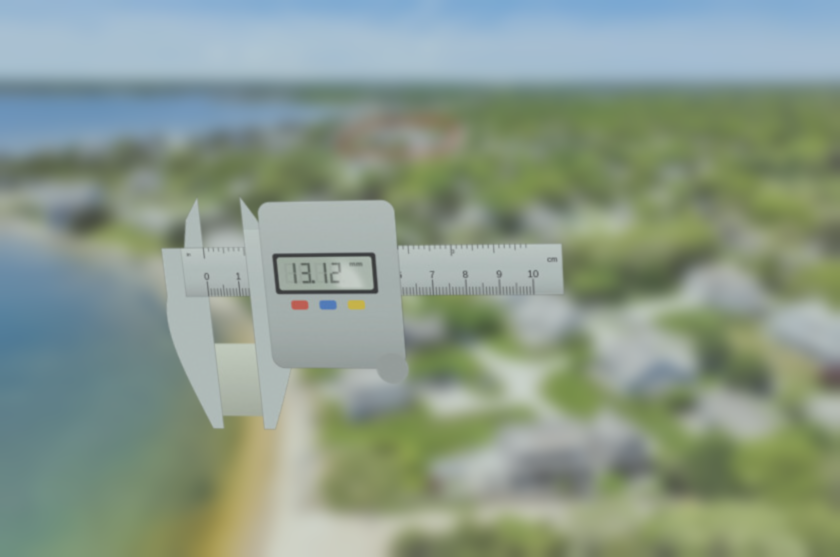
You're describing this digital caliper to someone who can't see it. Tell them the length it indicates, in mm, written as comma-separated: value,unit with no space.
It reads 13.12,mm
